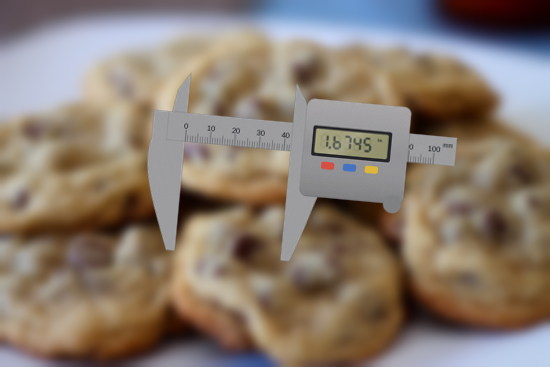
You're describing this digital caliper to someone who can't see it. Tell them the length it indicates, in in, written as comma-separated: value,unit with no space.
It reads 1.6745,in
